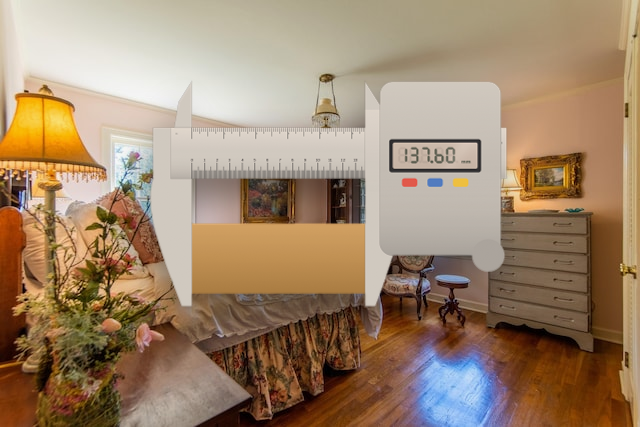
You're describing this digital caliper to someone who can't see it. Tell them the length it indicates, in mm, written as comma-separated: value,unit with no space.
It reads 137.60,mm
